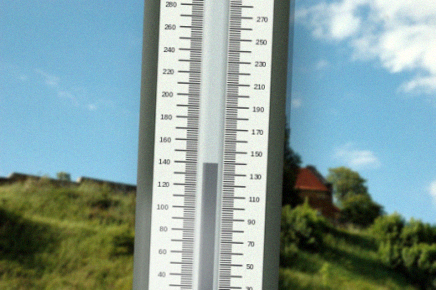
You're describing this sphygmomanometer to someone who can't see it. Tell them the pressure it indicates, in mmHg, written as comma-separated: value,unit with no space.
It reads 140,mmHg
